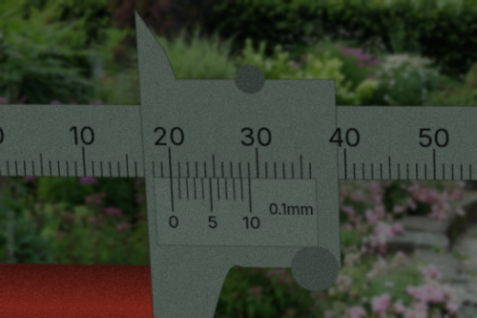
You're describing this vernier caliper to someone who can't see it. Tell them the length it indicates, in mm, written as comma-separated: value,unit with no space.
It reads 20.0,mm
